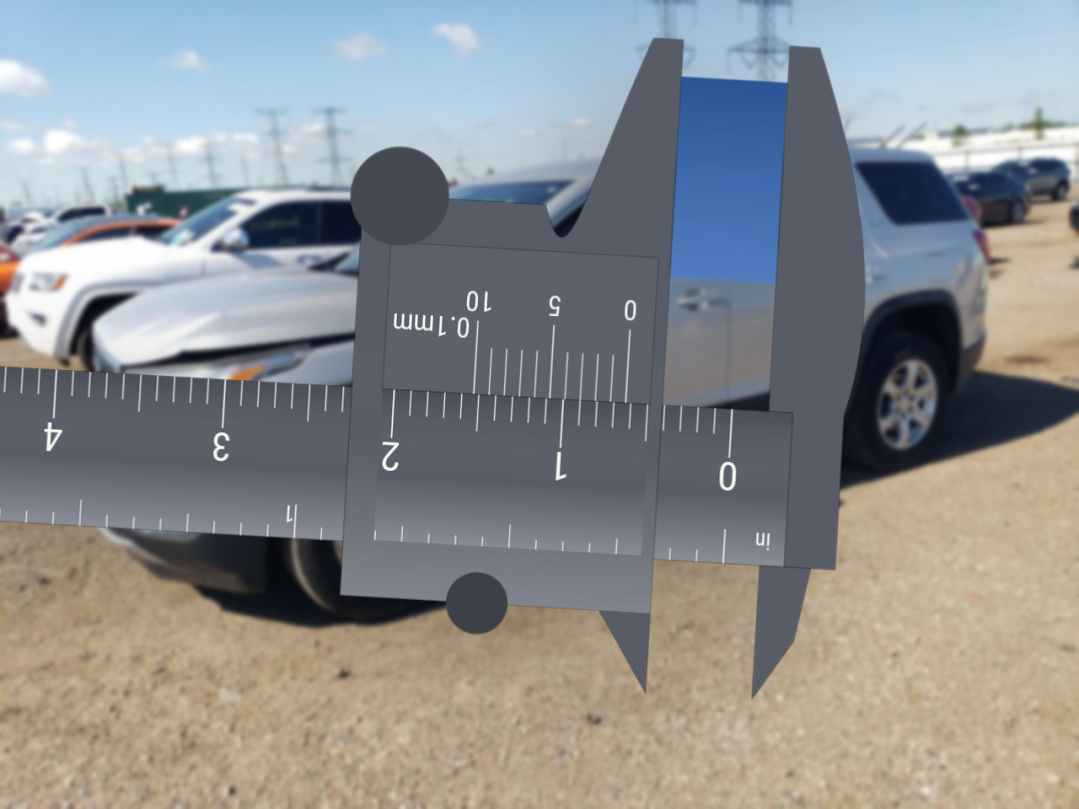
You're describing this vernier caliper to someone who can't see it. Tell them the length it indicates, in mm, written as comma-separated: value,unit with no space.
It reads 6.3,mm
